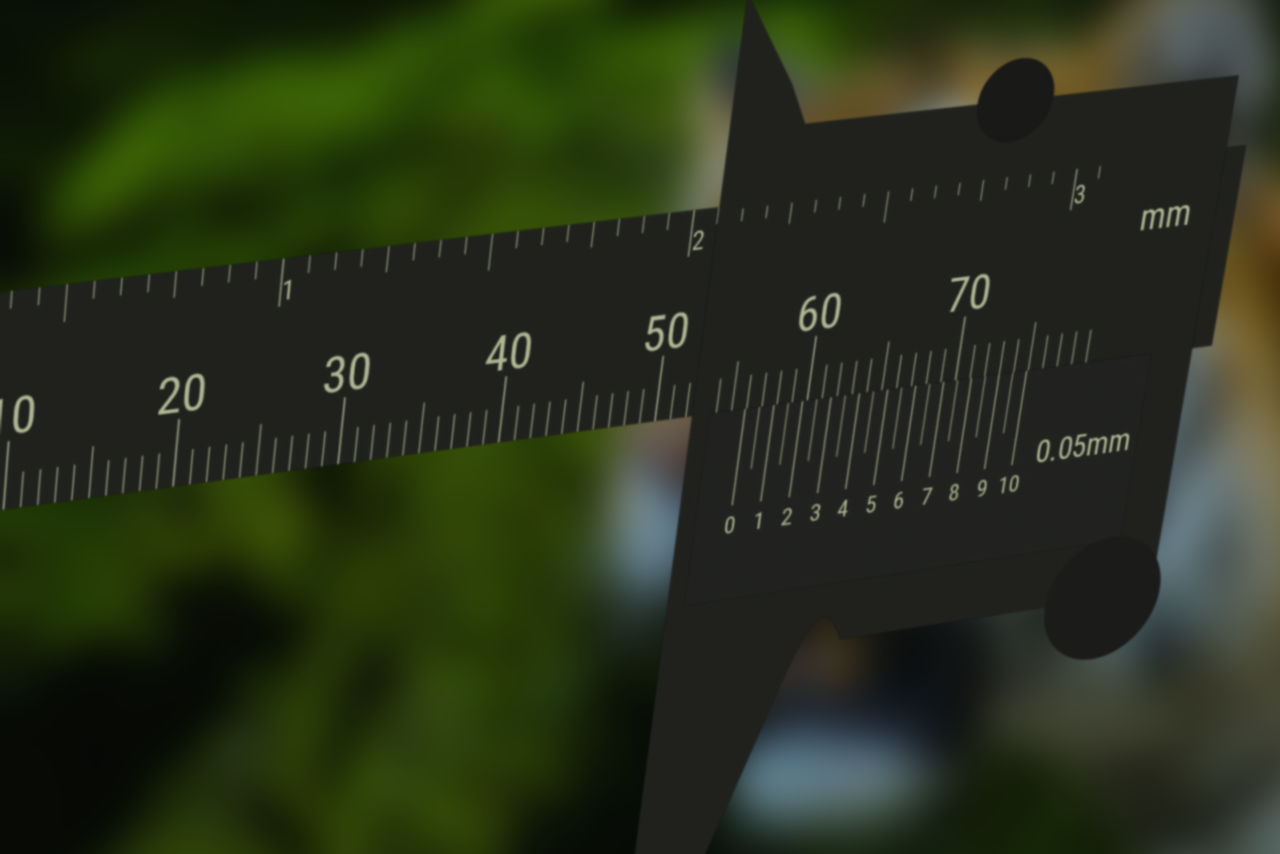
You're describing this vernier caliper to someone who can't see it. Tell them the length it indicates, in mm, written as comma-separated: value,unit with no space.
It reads 55.9,mm
